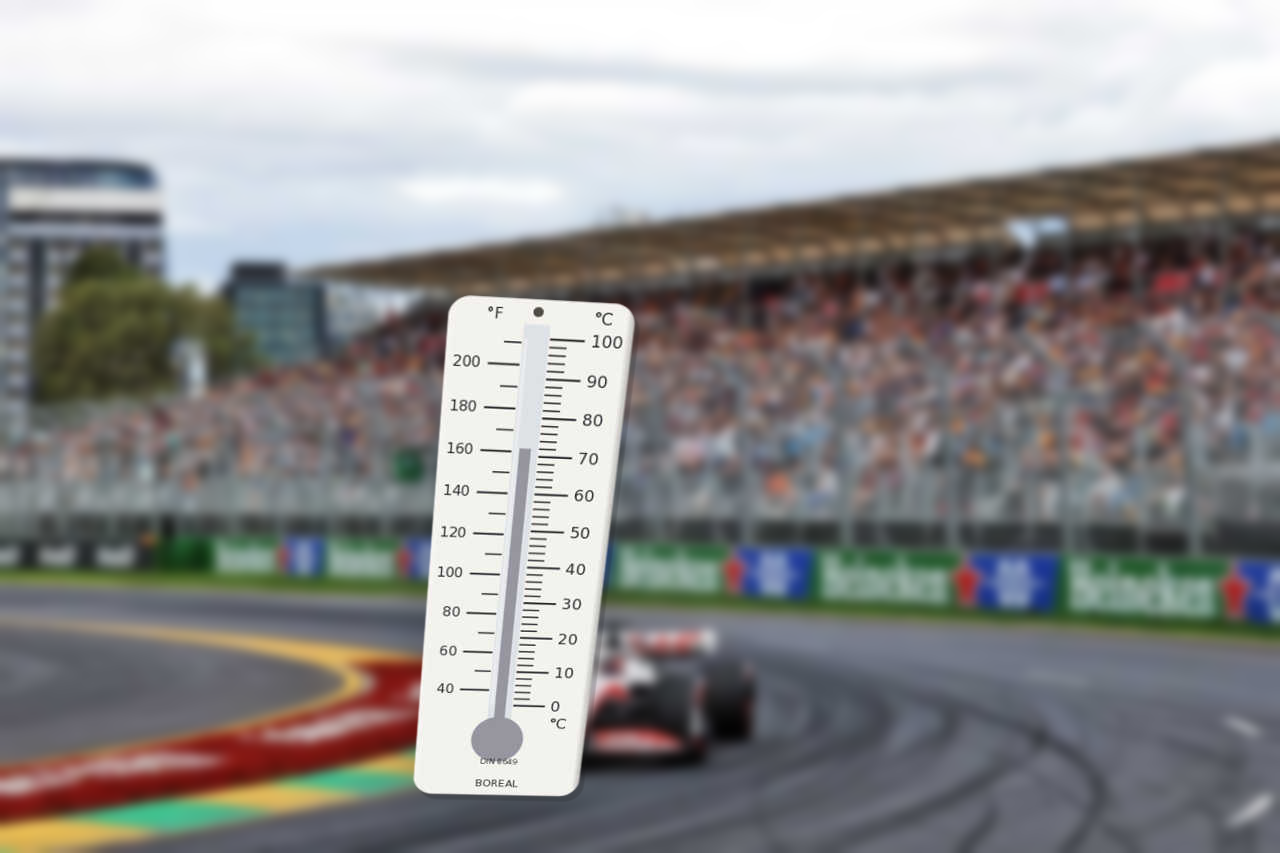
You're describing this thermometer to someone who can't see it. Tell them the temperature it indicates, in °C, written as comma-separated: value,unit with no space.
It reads 72,°C
